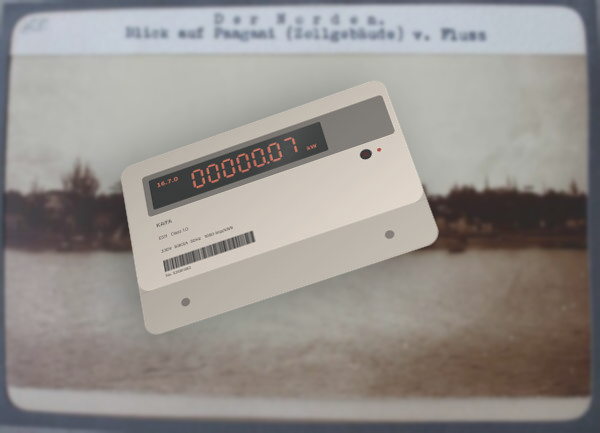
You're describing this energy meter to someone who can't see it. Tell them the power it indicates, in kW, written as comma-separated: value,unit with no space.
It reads 0.07,kW
